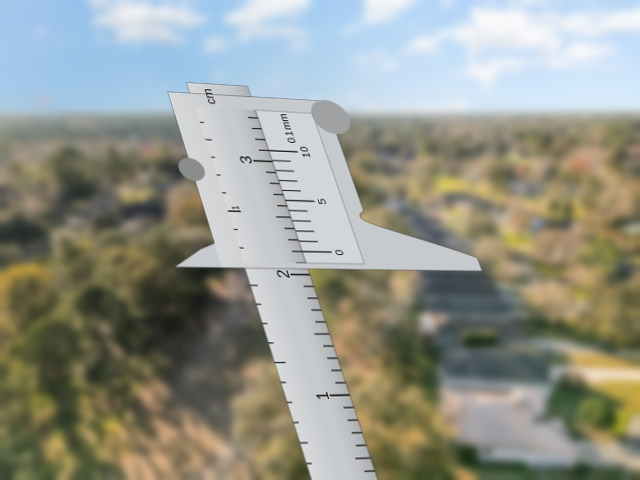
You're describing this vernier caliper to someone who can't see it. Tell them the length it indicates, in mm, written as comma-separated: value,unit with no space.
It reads 22.0,mm
